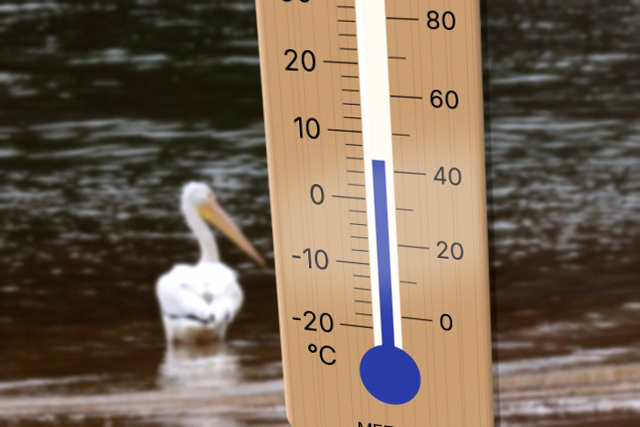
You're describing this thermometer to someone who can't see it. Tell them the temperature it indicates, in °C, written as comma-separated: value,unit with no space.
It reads 6,°C
